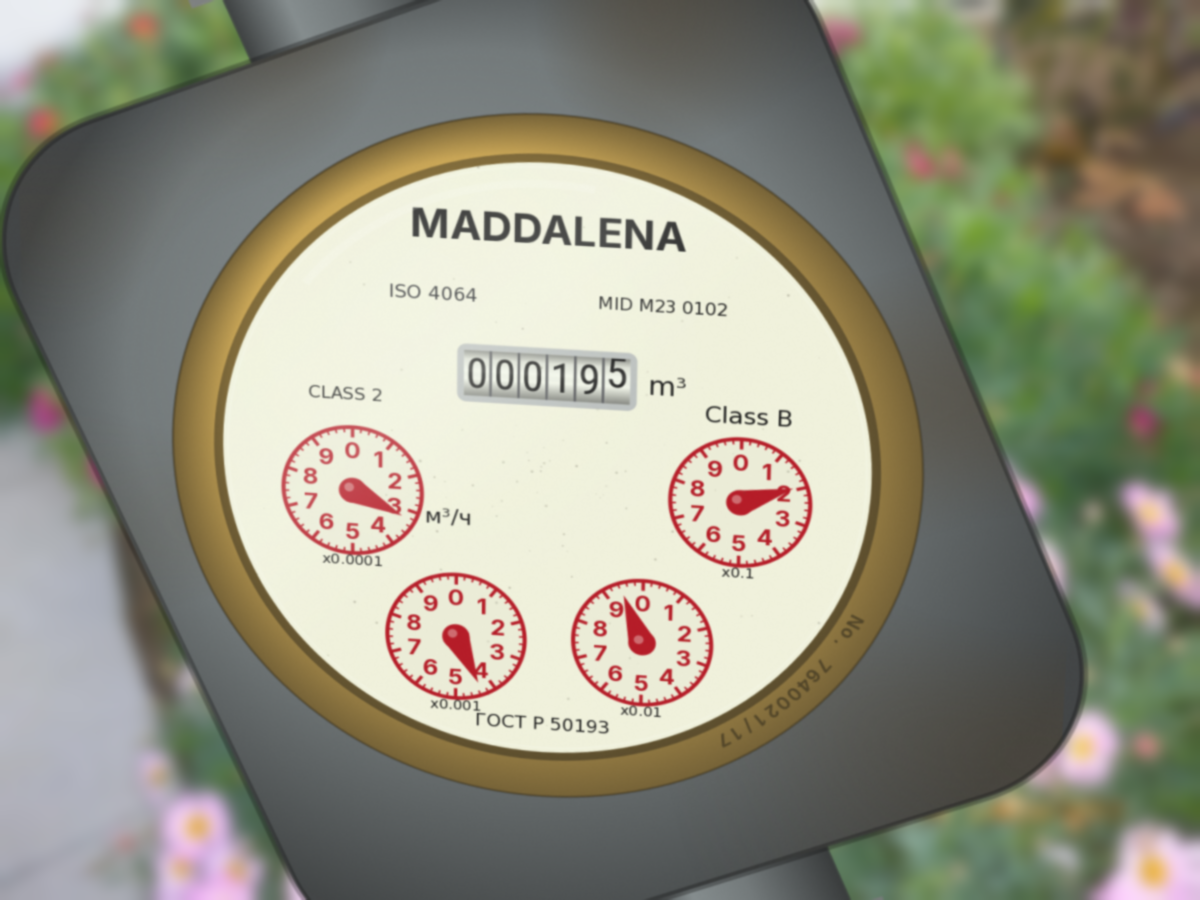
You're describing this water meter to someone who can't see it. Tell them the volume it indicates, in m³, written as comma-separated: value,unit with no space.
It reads 195.1943,m³
